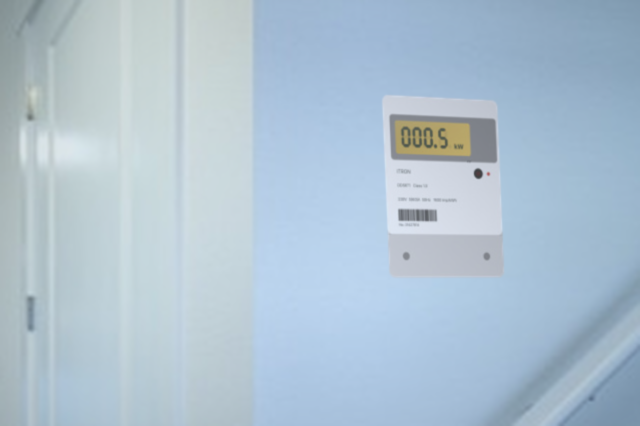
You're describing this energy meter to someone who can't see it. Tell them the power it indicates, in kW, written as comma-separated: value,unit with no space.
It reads 0.5,kW
